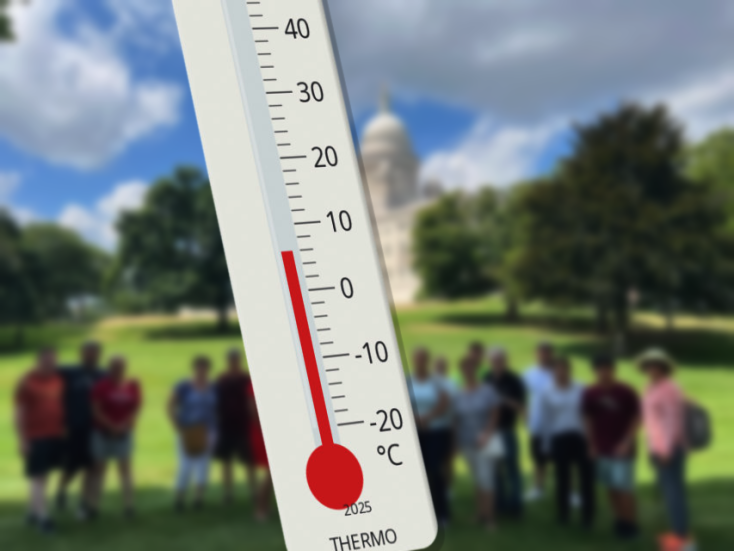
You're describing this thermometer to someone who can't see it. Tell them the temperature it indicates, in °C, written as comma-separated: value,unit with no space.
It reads 6,°C
